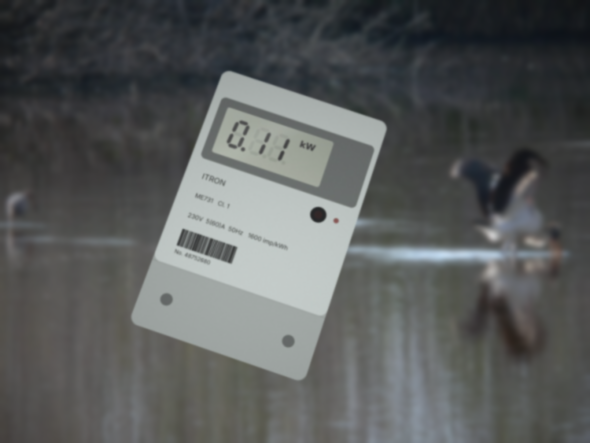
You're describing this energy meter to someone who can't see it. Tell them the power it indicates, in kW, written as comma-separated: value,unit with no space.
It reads 0.11,kW
